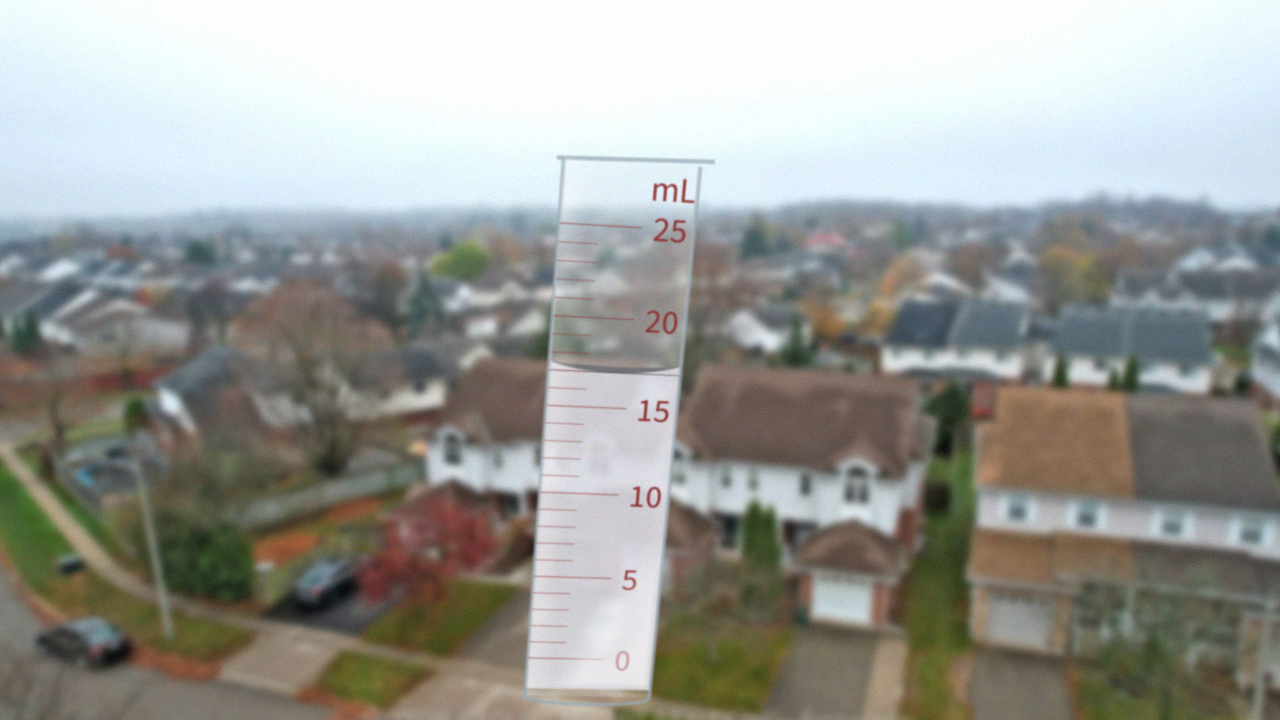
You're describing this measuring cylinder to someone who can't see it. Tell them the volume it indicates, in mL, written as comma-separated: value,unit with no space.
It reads 17,mL
